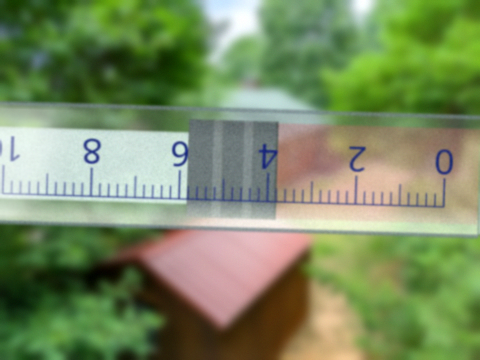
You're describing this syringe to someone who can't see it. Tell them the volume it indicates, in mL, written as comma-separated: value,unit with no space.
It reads 3.8,mL
